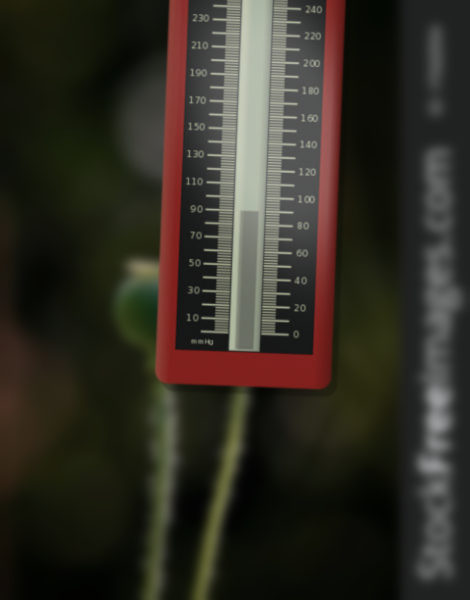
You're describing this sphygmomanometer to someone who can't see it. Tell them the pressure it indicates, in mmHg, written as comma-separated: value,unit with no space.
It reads 90,mmHg
